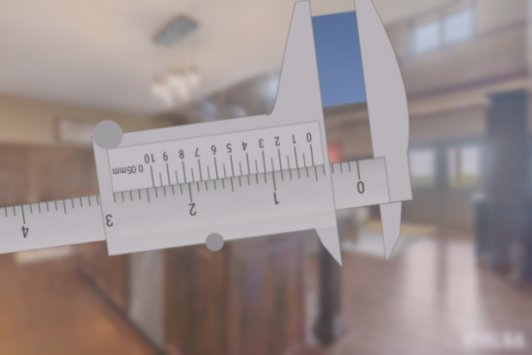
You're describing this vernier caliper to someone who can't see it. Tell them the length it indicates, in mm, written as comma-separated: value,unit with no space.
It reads 5.2,mm
